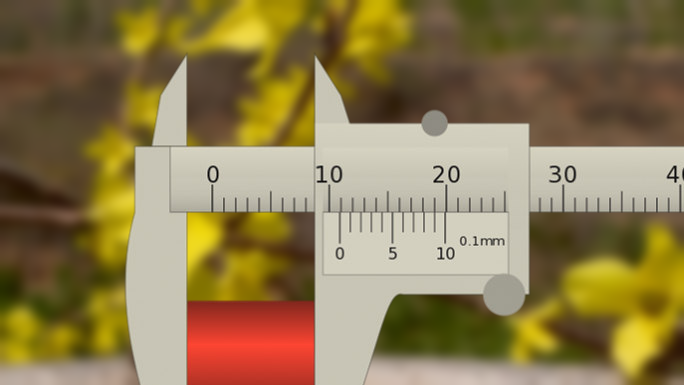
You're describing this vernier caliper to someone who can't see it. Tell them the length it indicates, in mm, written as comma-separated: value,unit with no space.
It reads 10.9,mm
